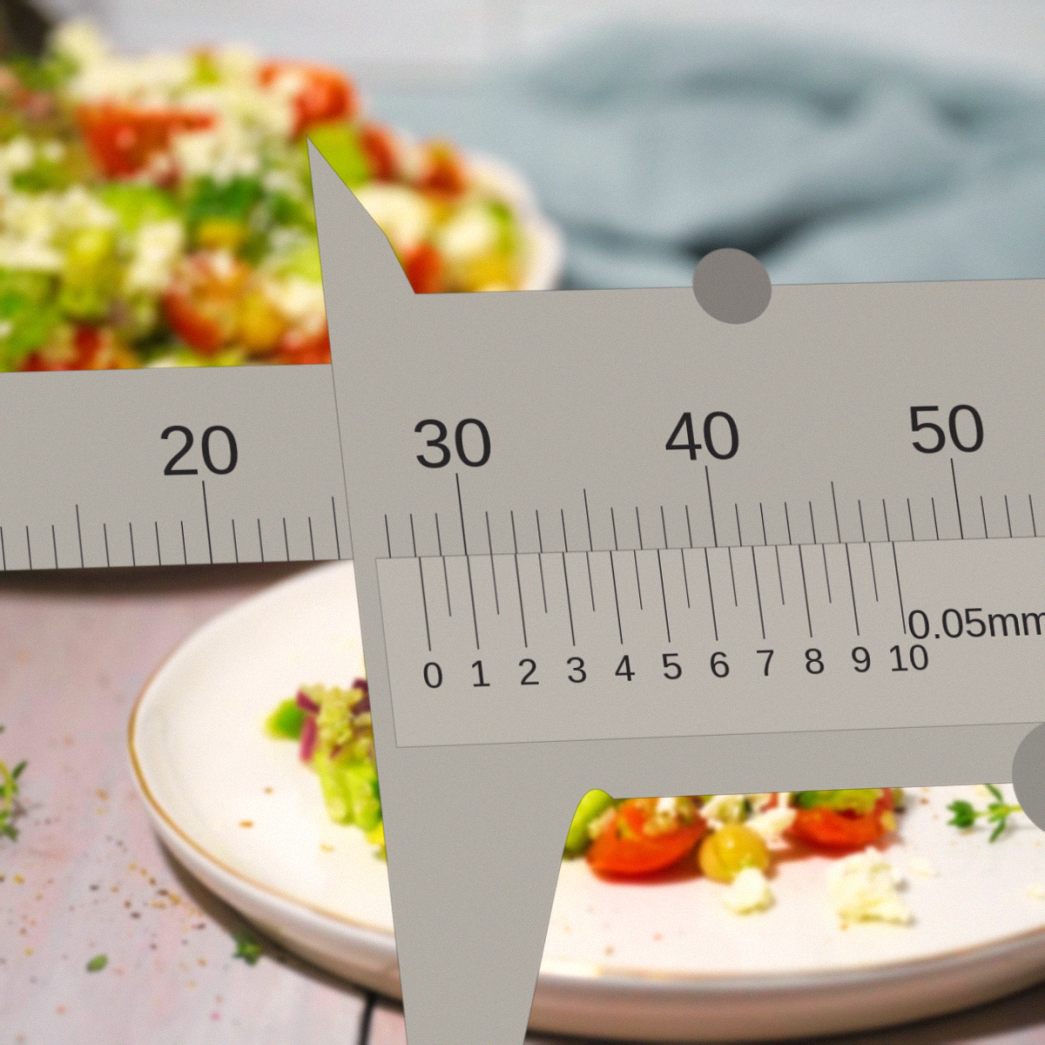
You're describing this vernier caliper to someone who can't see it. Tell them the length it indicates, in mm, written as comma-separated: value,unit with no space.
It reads 28.15,mm
